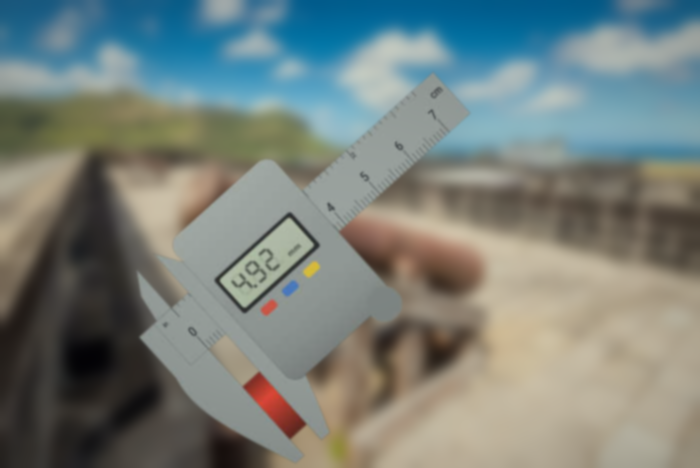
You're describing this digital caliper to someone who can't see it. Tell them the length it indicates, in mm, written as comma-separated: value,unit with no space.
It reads 4.92,mm
